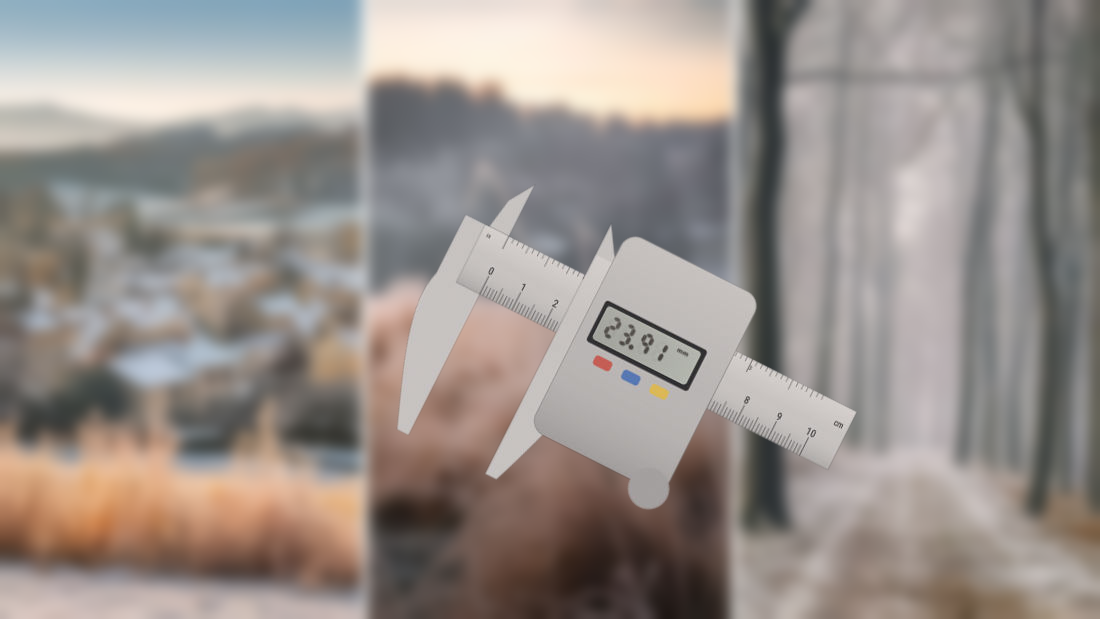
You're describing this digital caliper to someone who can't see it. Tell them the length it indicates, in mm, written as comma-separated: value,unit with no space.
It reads 23.91,mm
